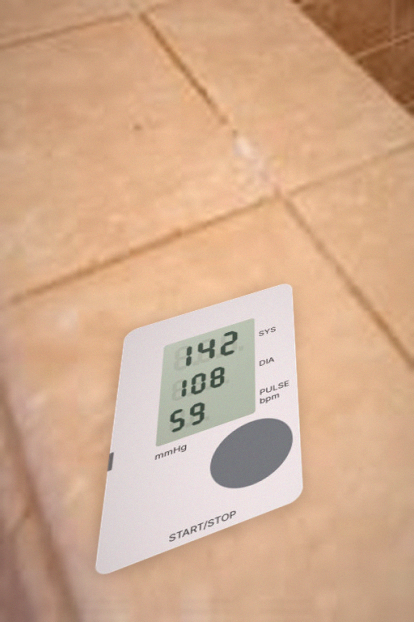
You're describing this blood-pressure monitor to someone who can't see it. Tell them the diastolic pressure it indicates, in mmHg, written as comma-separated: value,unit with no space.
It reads 108,mmHg
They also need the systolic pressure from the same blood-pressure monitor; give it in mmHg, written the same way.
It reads 142,mmHg
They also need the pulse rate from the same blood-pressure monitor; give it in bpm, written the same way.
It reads 59,bpm
